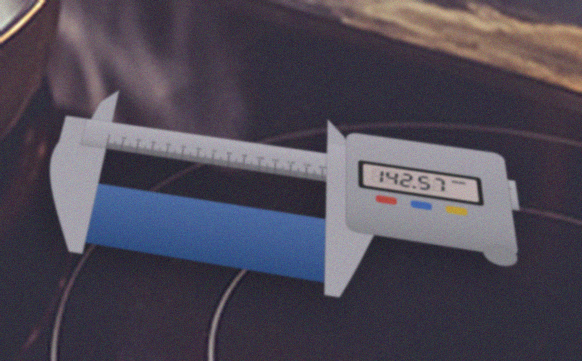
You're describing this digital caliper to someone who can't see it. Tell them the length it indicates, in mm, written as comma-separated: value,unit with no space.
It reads 142.57,mm
